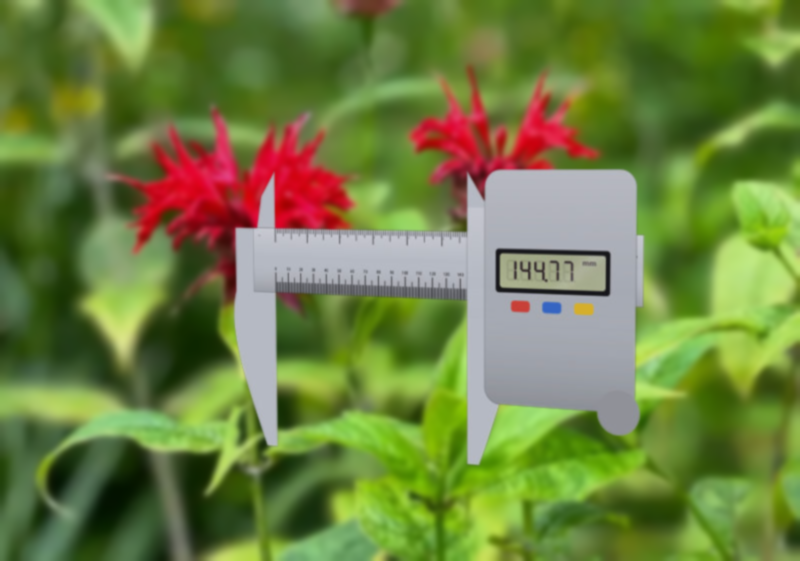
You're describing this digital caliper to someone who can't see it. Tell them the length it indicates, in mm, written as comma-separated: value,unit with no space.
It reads 144.77,mm
